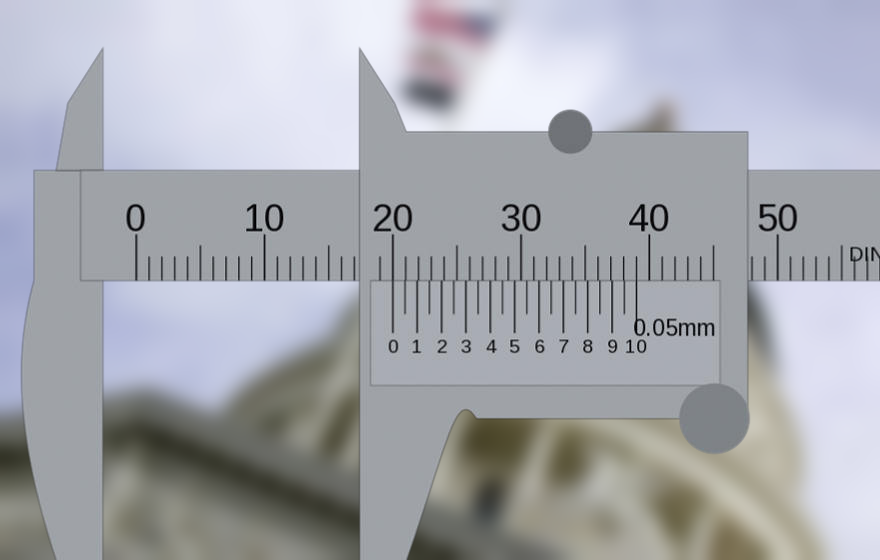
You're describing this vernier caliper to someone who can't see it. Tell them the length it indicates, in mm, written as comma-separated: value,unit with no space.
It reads 20.0,mm
